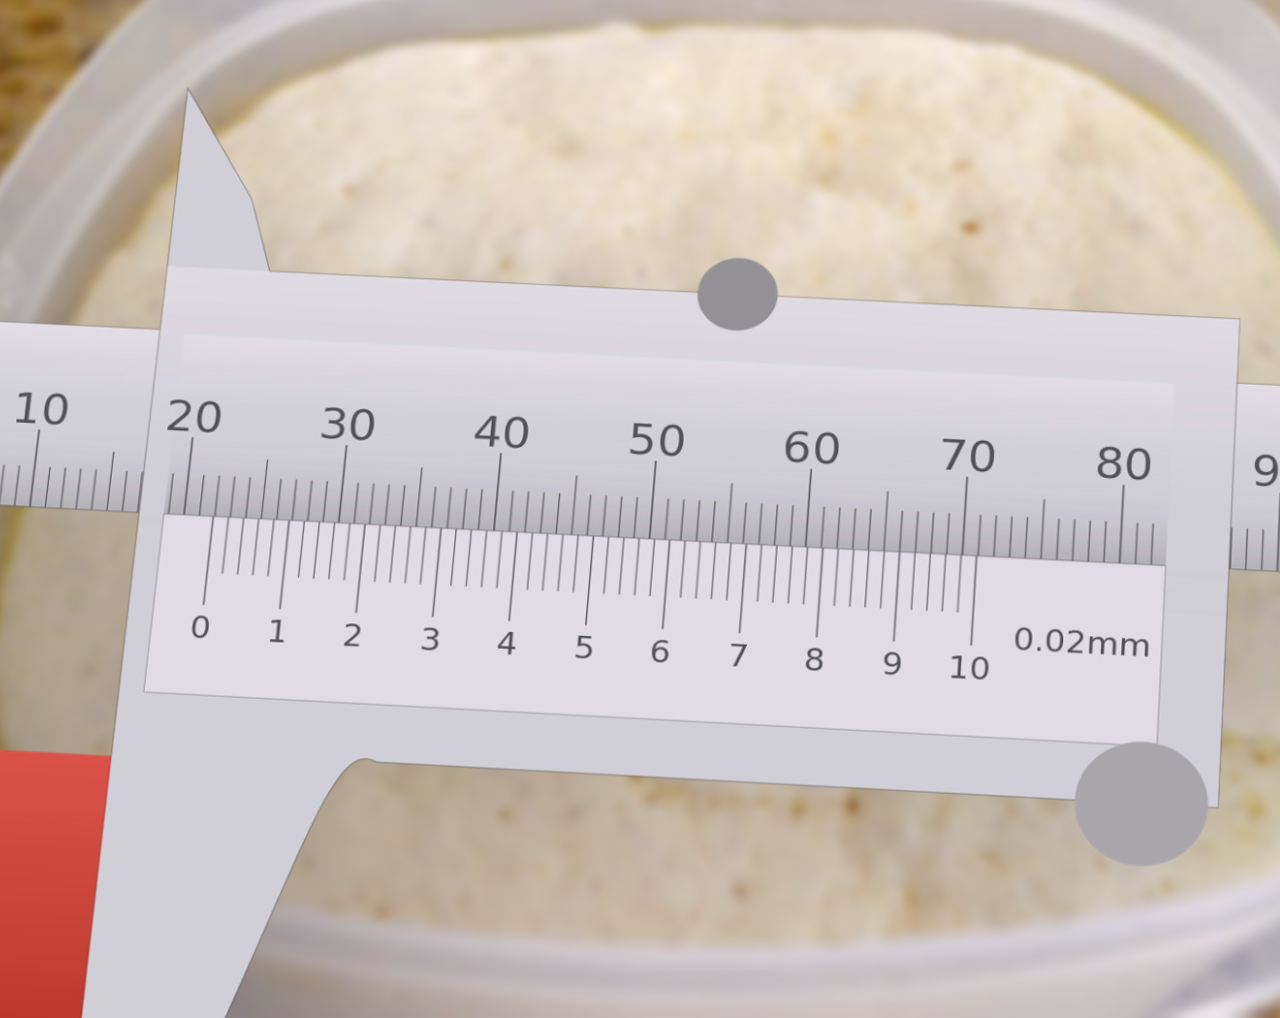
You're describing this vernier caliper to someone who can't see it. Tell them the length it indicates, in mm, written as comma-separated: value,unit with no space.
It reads 21.9,mm
